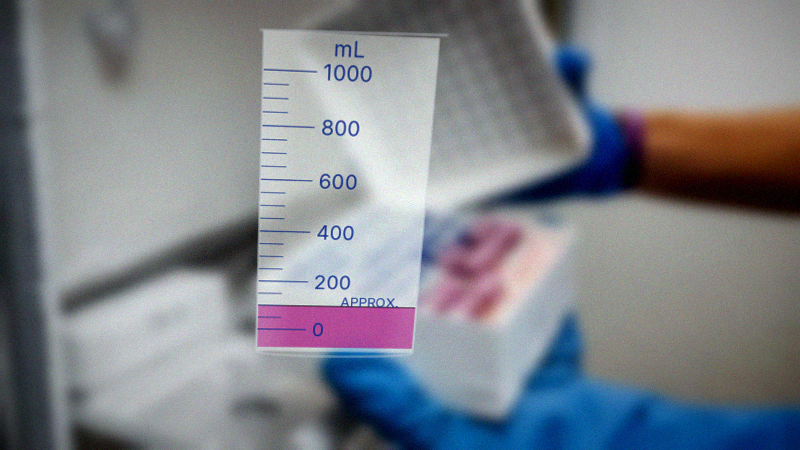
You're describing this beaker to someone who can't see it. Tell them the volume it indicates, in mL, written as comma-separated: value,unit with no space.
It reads 100,mL
